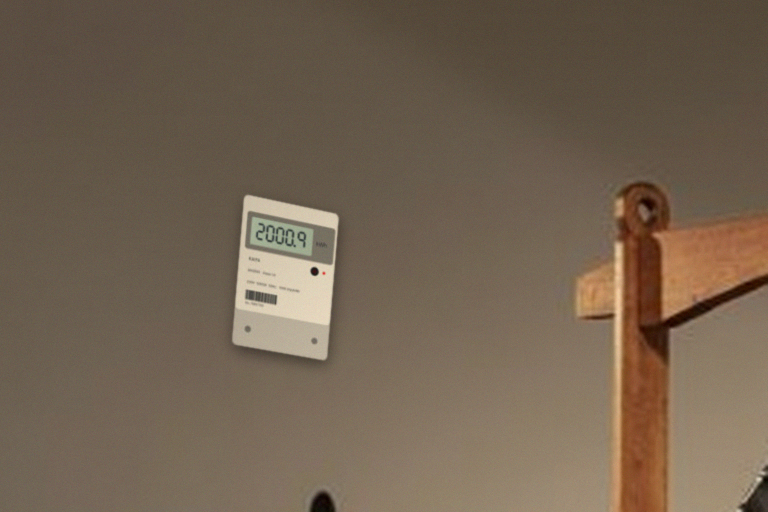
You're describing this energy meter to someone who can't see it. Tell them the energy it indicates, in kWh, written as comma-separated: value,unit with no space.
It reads 2000.9,kWh
